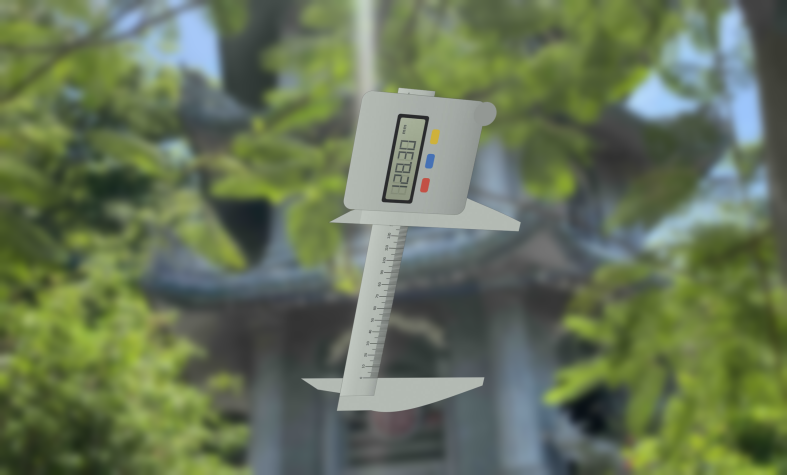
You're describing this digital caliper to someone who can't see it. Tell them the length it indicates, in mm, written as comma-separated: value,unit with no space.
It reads 128.30,mm
